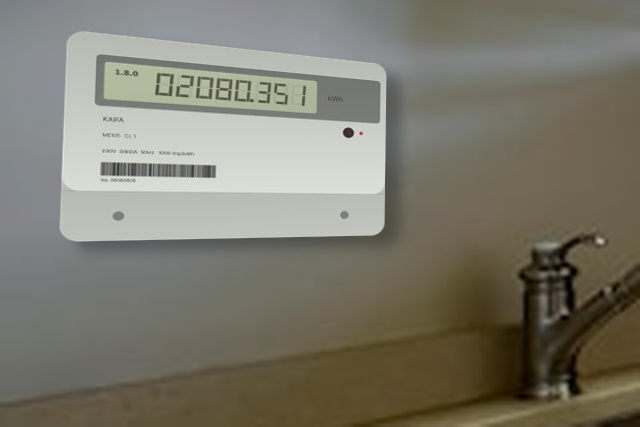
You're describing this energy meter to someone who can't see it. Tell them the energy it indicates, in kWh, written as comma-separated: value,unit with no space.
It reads 2080.351,kWh
